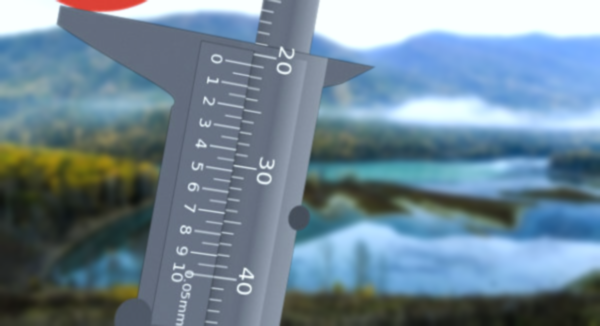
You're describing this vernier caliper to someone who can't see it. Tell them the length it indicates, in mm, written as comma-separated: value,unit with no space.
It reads 21.0,mm
